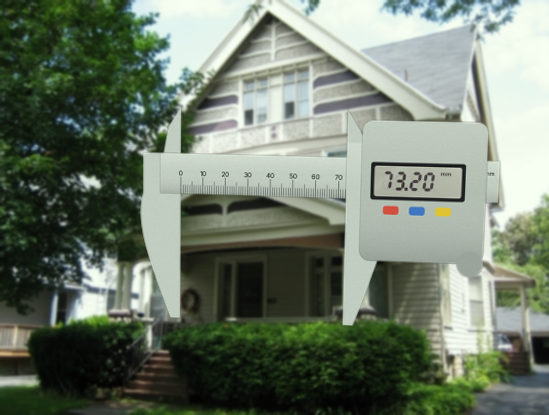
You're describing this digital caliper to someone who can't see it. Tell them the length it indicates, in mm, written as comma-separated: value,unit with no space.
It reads 73.20,mm
